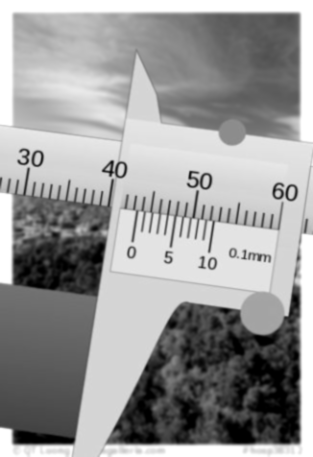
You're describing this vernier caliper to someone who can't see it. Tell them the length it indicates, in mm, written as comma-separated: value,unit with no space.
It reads 43.4,mm
